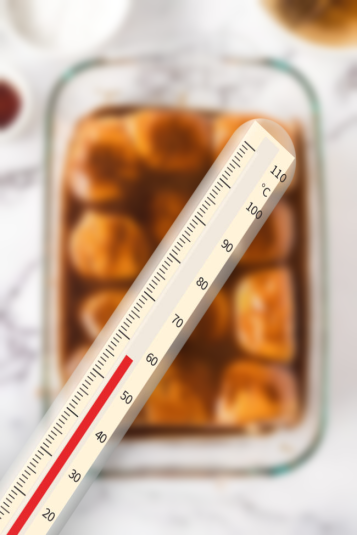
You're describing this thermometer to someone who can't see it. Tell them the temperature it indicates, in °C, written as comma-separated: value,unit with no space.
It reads 57,°C
